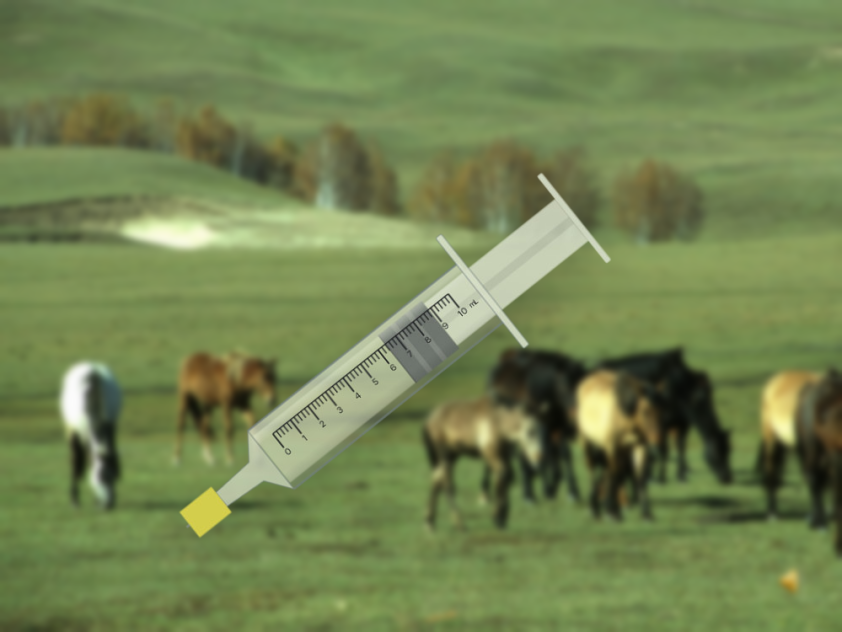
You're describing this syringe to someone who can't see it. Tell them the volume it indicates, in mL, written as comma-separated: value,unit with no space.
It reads 6.4,mL
